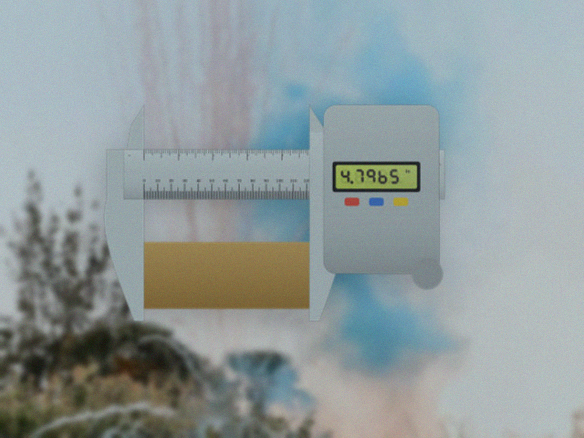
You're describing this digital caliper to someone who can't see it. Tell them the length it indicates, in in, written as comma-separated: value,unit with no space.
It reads 4.7965,in
